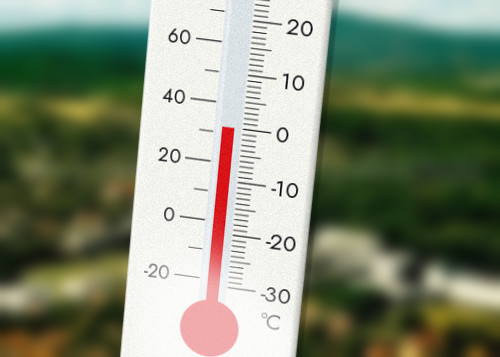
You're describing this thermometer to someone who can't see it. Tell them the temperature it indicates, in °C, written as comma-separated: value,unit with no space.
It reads 0,°C
